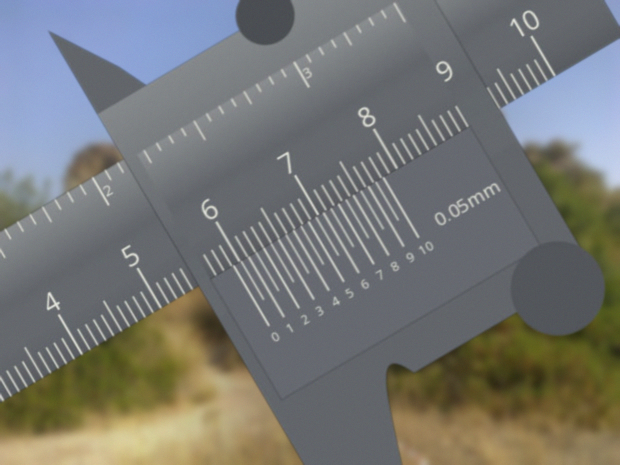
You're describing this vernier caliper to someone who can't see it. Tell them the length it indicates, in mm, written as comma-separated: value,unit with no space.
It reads 59.2,mm
